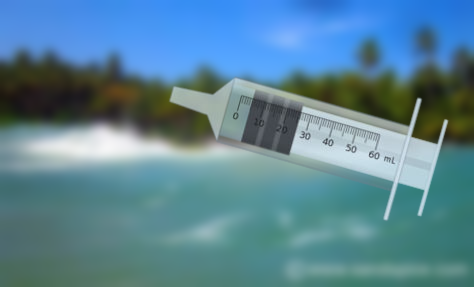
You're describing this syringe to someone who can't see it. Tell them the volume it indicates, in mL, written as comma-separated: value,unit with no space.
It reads 5,mL
